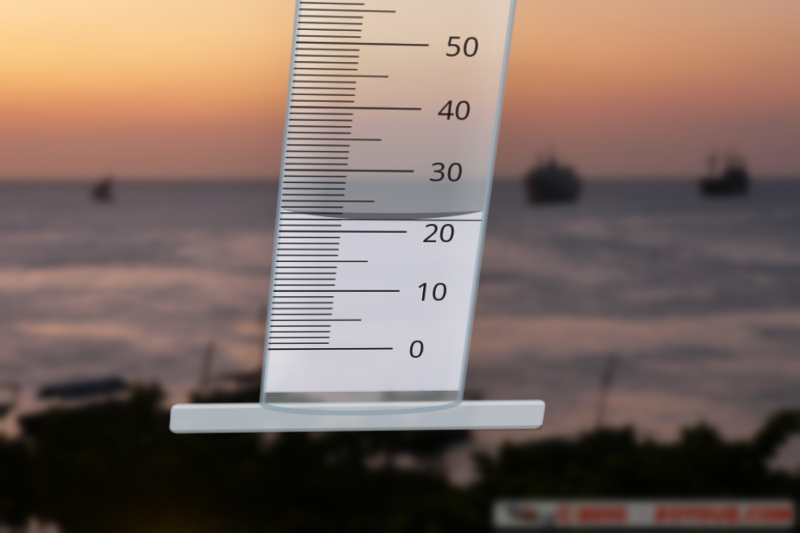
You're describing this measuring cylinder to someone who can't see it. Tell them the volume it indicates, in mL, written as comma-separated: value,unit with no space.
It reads 22,mL
